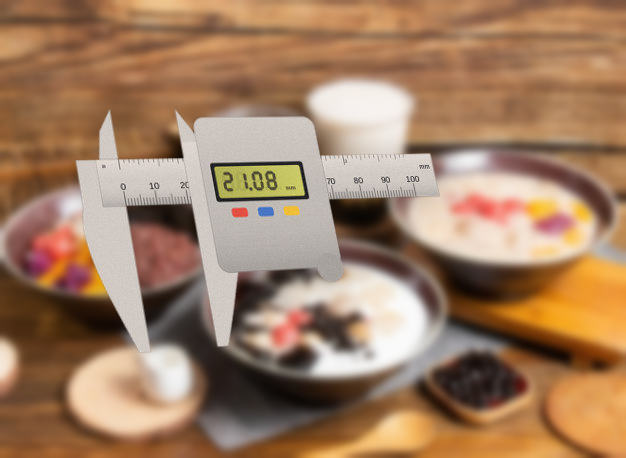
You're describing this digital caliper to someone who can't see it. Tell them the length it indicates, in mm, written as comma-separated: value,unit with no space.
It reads 21.08,mm
